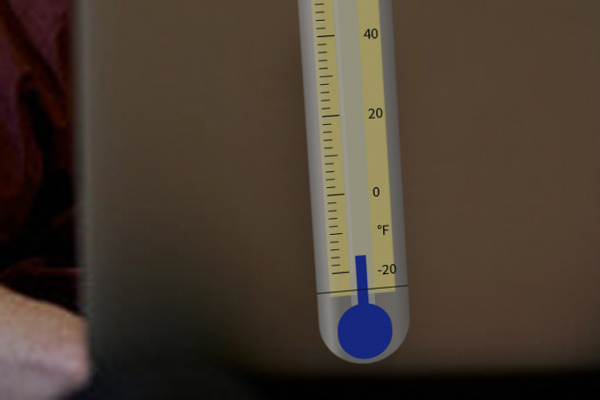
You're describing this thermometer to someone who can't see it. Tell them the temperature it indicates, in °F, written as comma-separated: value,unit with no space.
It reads -16,°F
